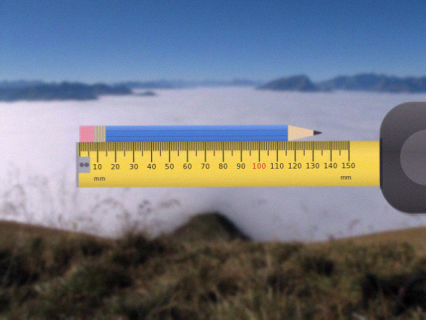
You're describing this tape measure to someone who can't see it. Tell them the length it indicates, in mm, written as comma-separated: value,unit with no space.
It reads 135,mm
